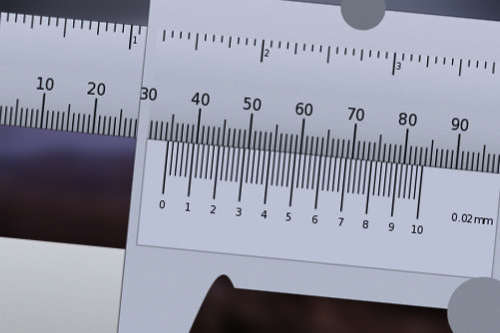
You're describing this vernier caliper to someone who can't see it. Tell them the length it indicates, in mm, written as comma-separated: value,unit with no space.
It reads 34.5,mm
